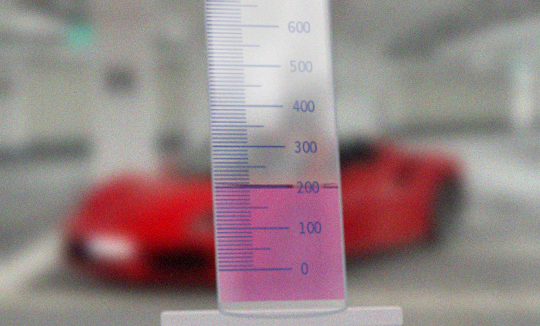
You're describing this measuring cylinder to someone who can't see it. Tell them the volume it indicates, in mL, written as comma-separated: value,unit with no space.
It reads 200,mL
